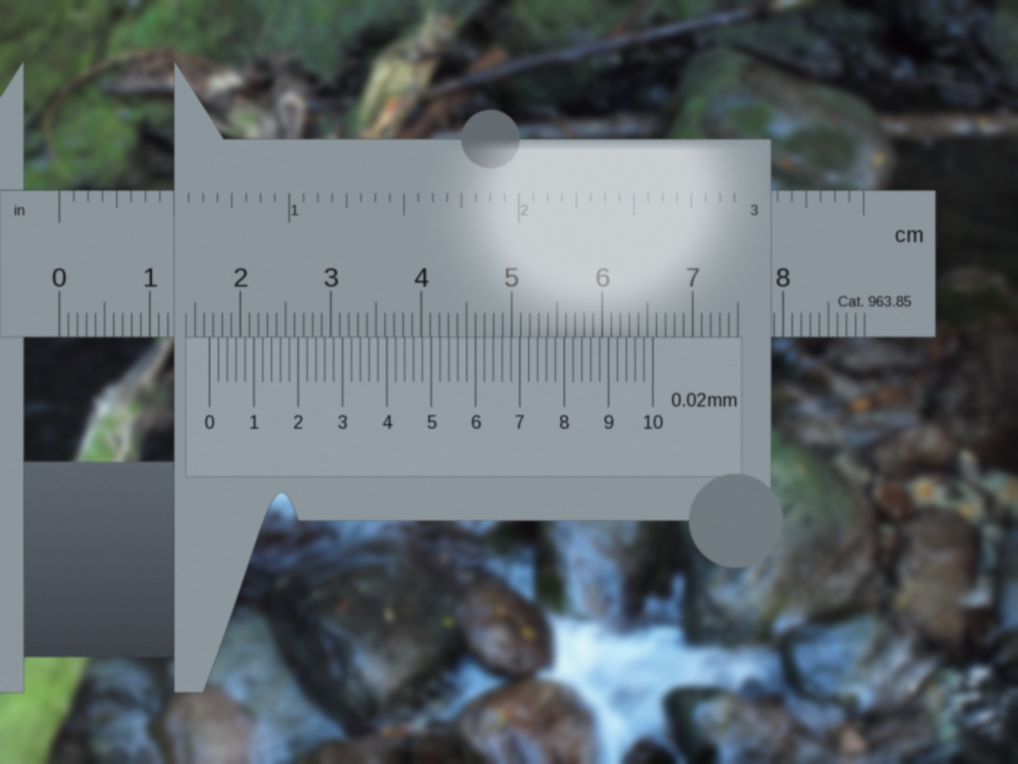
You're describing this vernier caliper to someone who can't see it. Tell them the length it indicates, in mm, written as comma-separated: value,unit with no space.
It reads 16.6,mm
